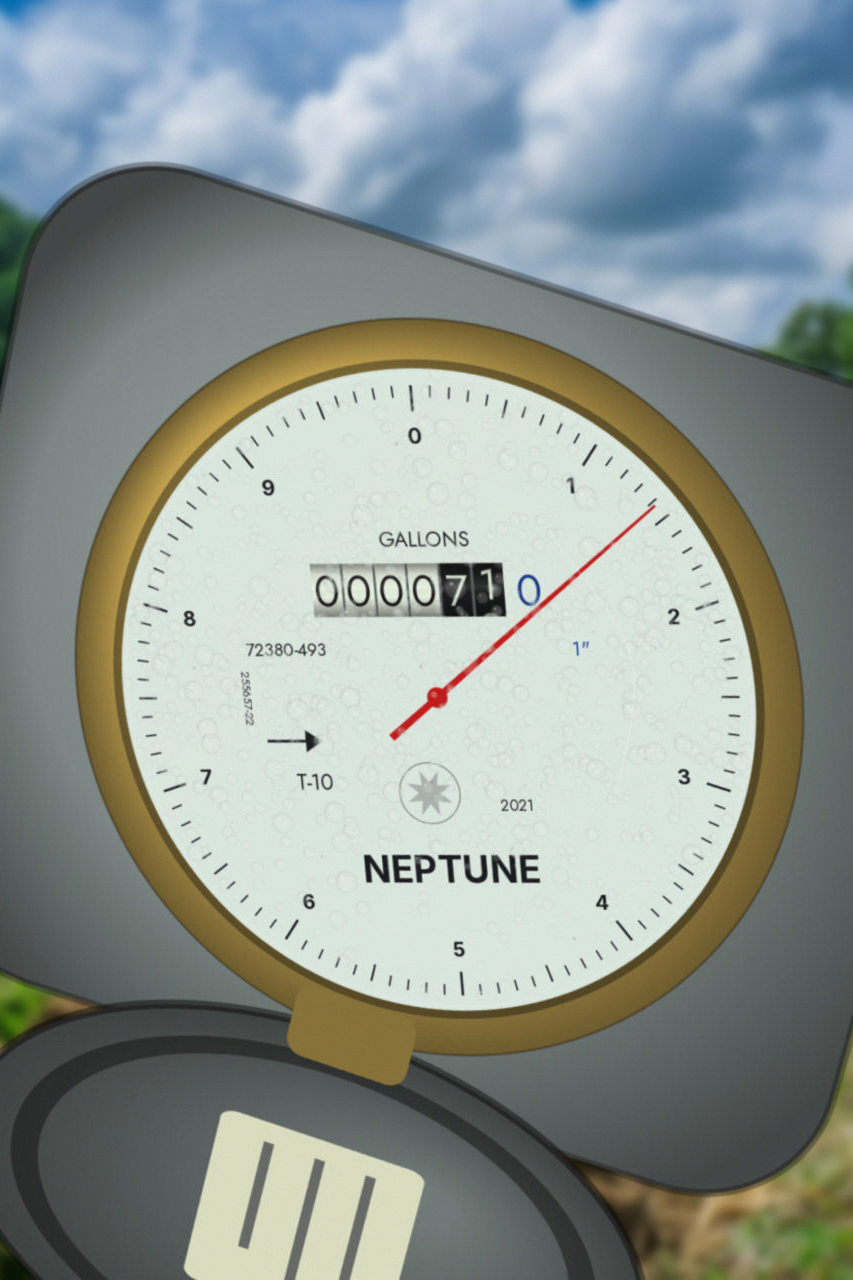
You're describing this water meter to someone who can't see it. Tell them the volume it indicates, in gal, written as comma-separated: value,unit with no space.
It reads 711.4,gal
